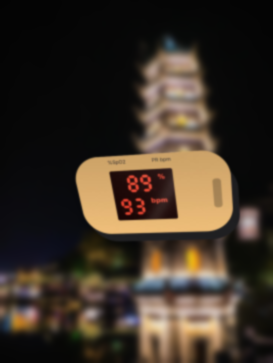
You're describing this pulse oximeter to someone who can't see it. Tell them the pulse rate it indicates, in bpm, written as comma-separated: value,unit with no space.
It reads 93,bpm
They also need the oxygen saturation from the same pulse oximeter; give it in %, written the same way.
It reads 89,%
